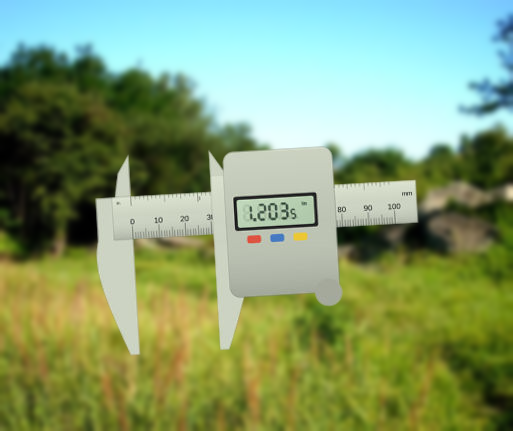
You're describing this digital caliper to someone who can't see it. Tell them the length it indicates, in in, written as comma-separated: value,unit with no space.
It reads 1.2035,in
